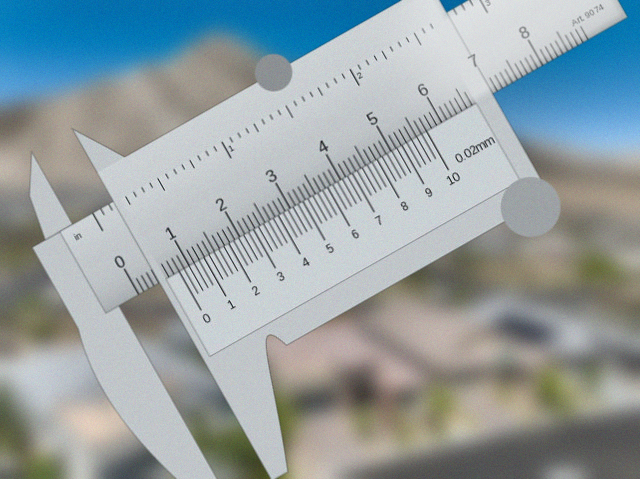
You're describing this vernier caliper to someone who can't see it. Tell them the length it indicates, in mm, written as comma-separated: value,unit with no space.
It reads 8.0,mm
